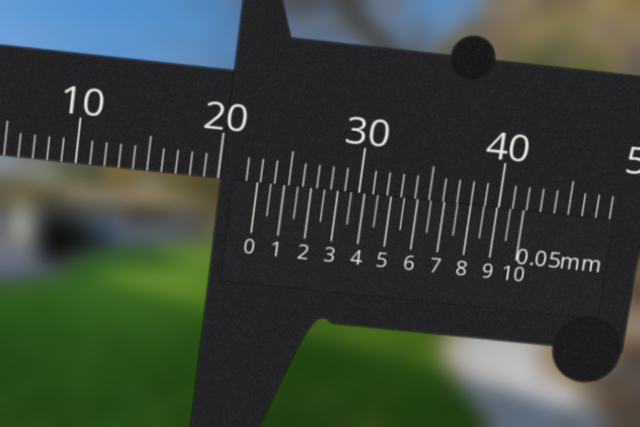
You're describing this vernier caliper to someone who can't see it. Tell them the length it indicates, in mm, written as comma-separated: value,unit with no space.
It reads 22.8,mm
